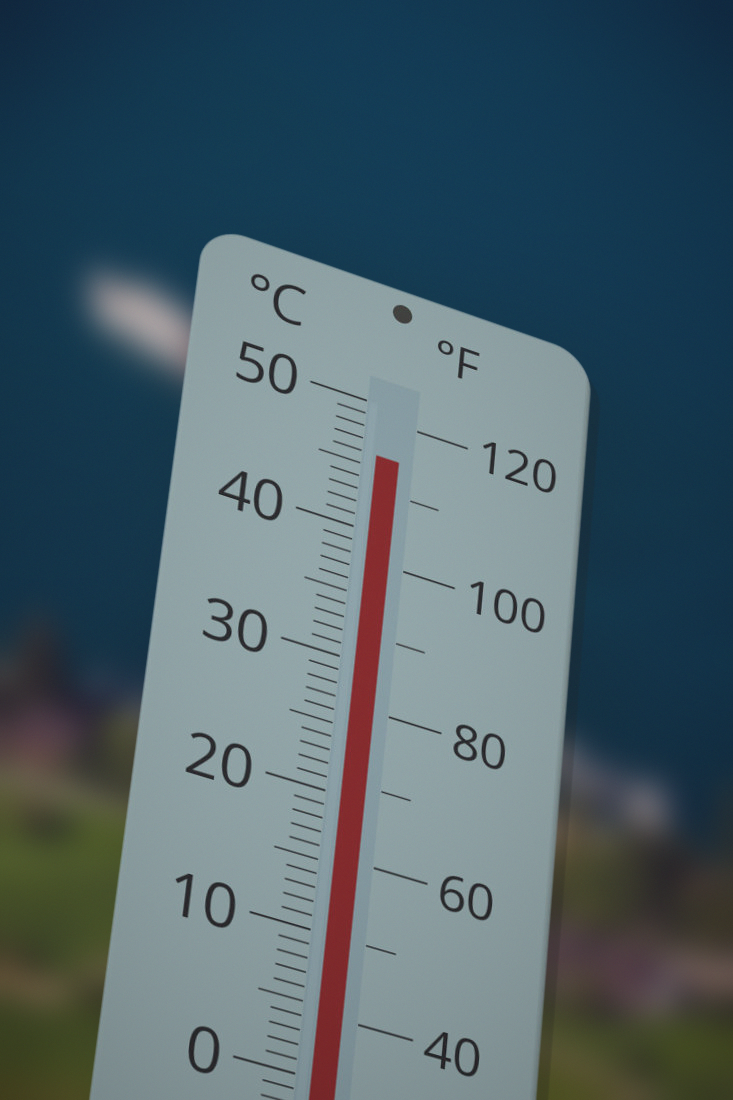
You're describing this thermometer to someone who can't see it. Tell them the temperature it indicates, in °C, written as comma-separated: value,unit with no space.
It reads 46,°C
